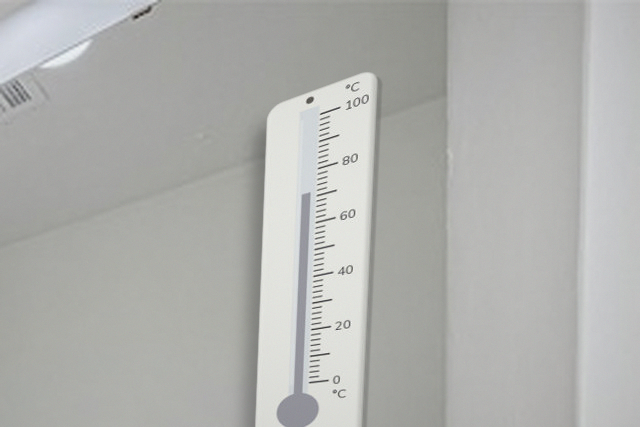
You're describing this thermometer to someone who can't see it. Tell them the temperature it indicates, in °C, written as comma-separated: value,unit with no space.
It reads 72,°C
